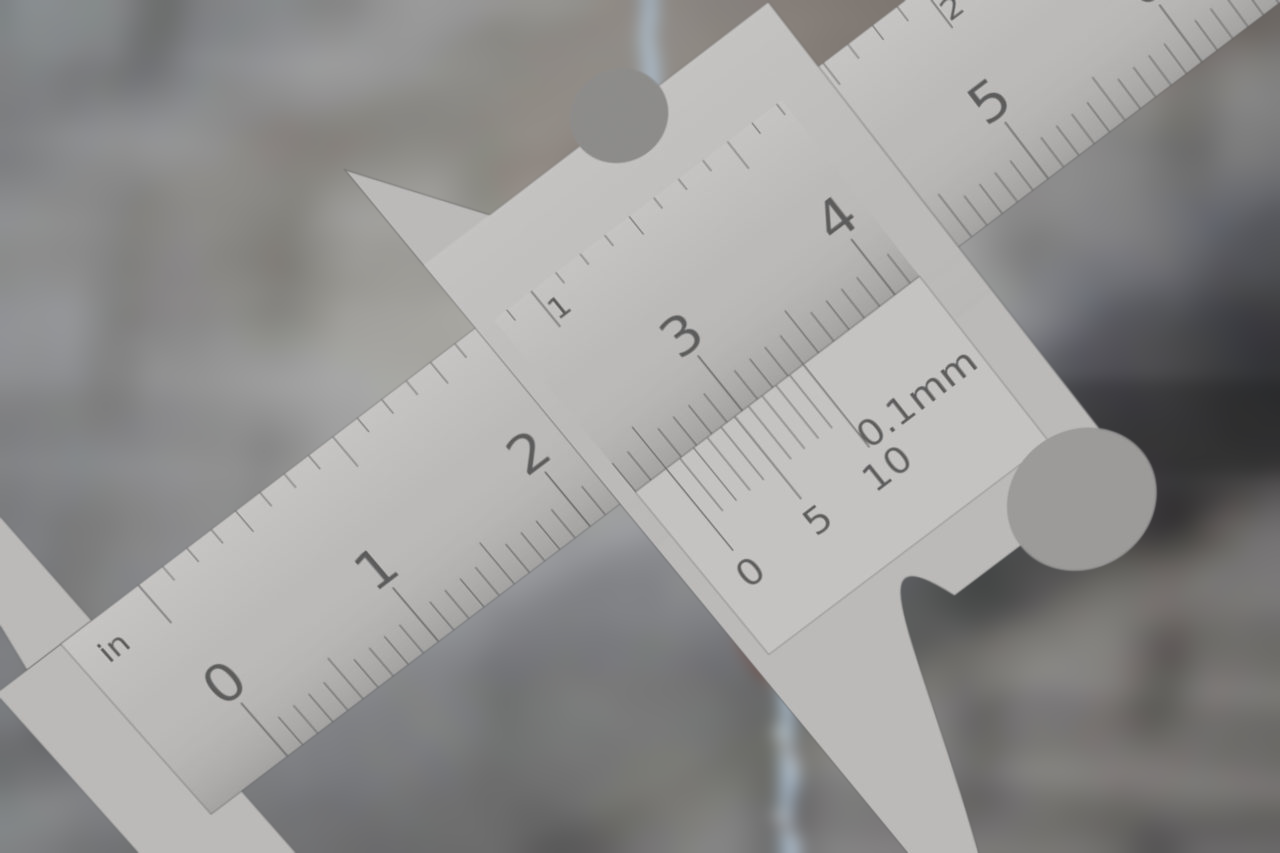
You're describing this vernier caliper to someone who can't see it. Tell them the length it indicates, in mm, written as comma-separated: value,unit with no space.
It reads 25.0,mm
